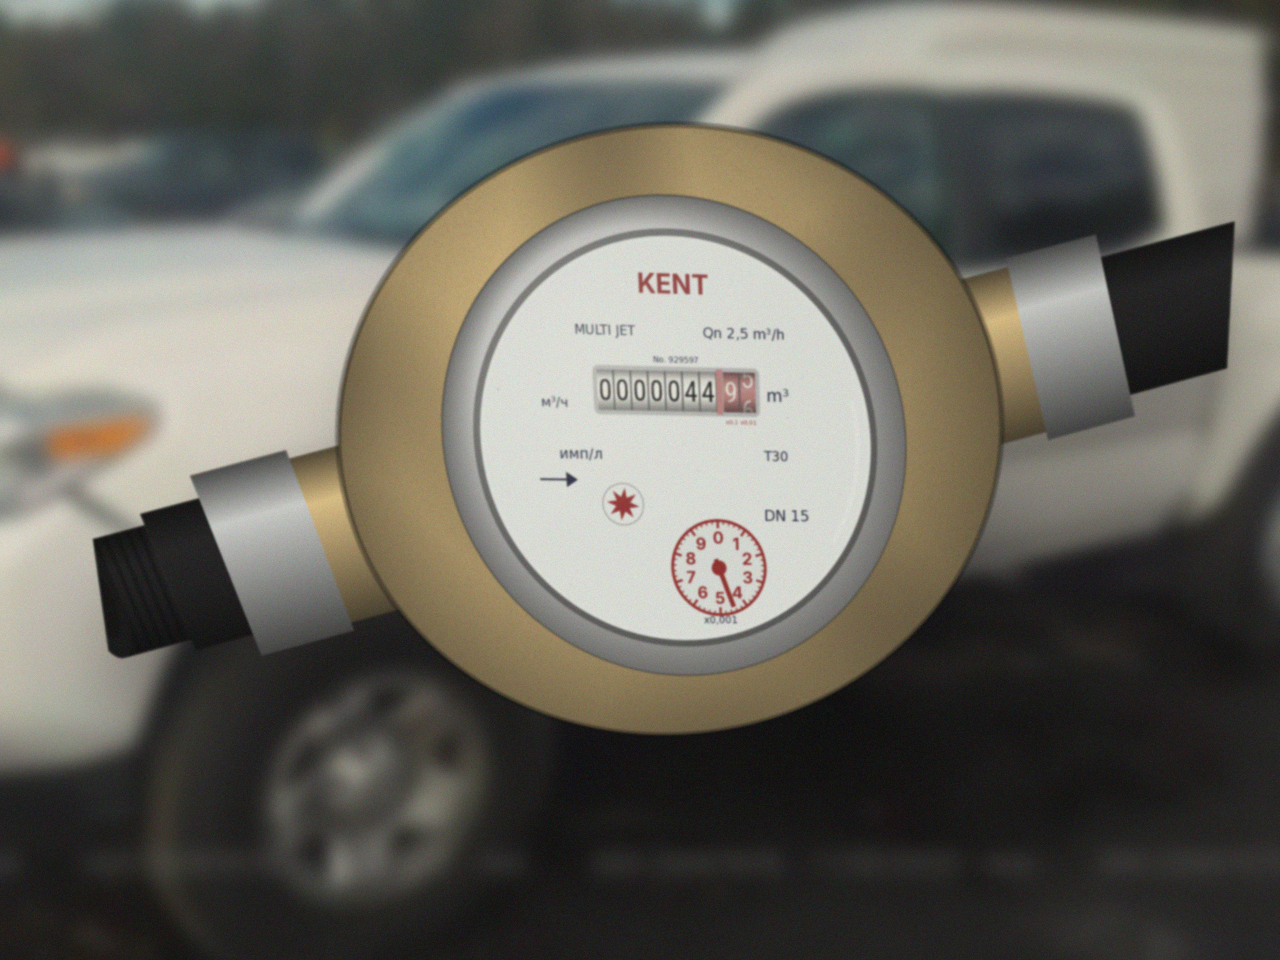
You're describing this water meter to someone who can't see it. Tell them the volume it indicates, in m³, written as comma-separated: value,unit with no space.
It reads 44.954,m³
